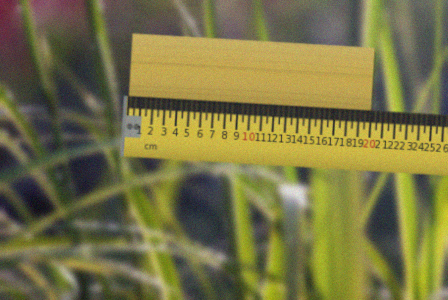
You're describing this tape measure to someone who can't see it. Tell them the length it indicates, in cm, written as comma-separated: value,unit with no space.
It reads 20,cm
